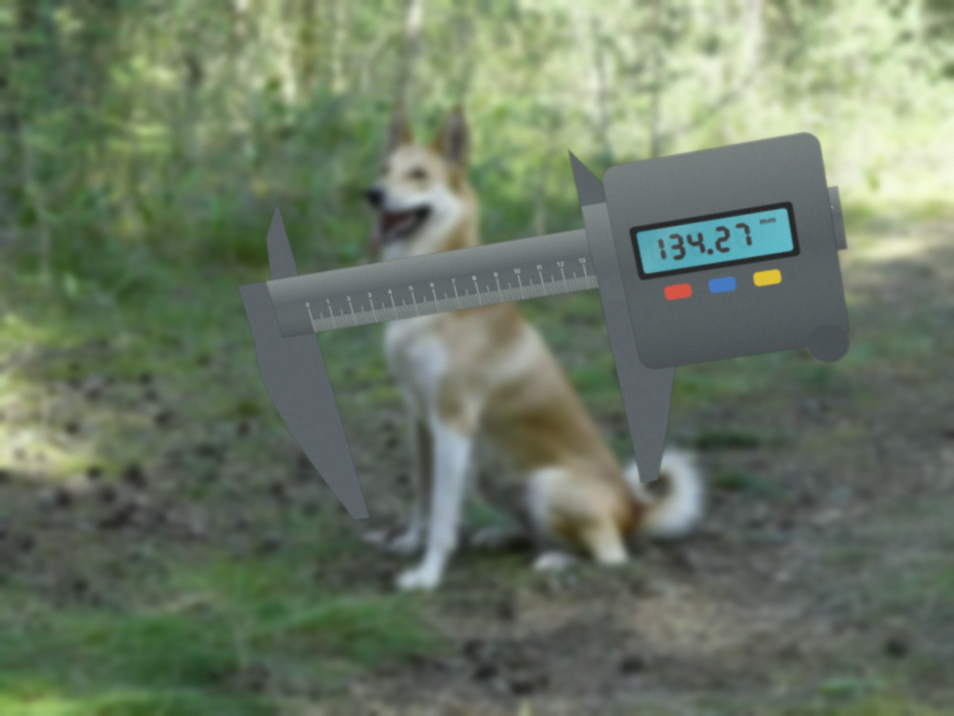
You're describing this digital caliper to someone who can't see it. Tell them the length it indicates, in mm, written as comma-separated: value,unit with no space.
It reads 134.27,mm
